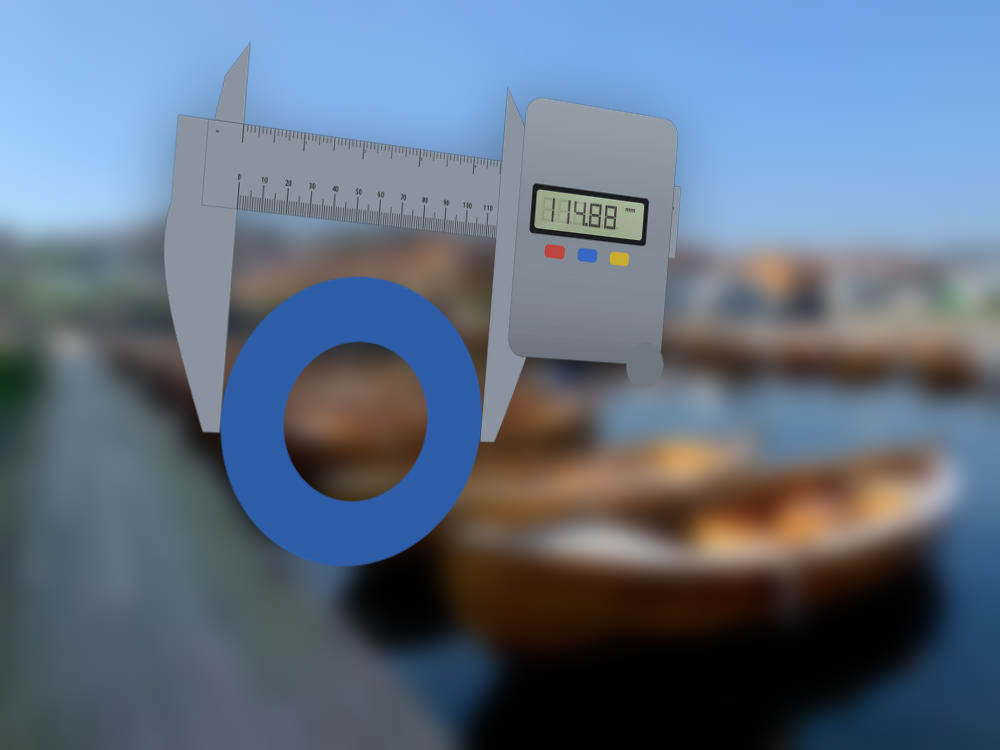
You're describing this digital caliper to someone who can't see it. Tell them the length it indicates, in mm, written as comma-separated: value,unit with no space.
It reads 114.88,mm
